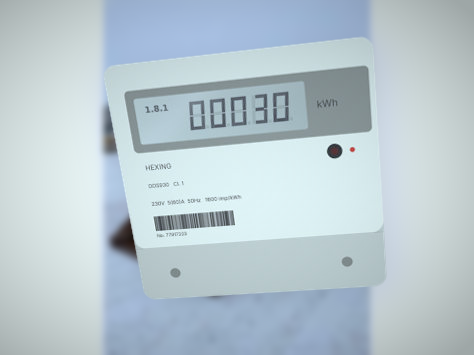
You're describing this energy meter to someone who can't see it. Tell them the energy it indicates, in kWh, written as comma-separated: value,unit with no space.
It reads 30,kWh
